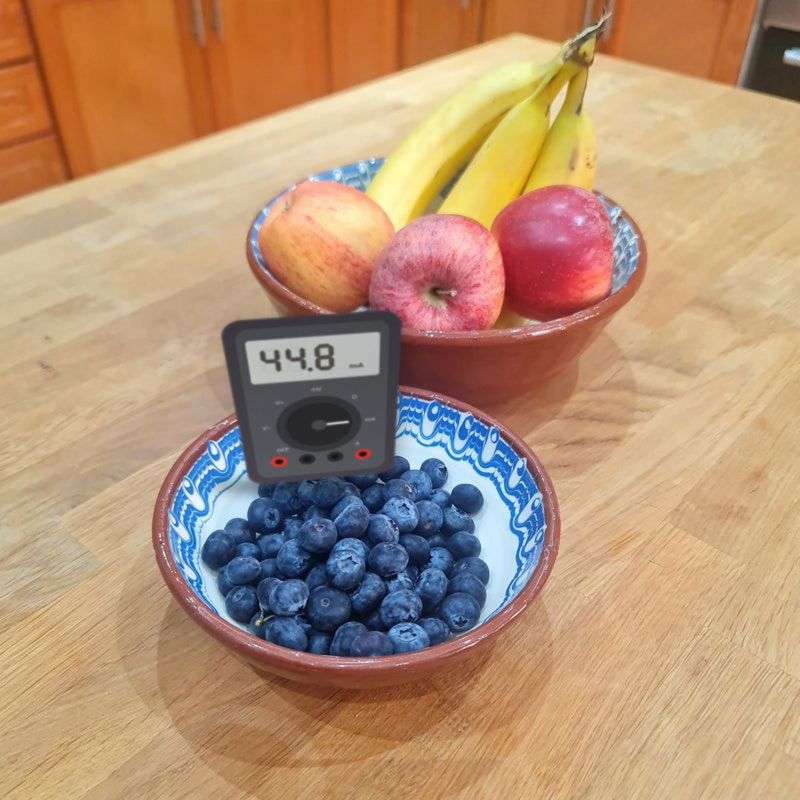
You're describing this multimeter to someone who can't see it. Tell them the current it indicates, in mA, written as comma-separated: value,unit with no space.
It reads 44.8,mA
